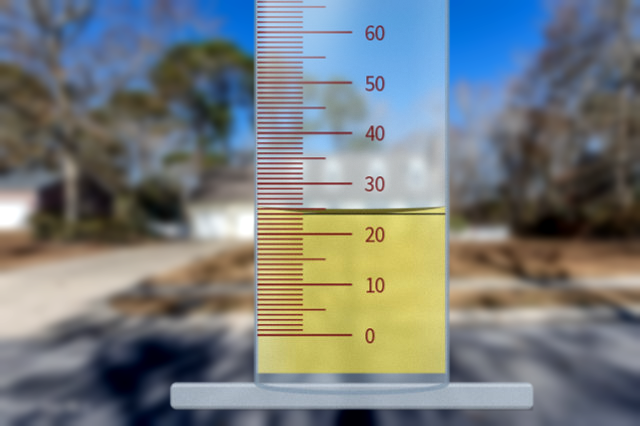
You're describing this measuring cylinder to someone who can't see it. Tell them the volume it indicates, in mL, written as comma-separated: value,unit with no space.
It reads 24,mL
